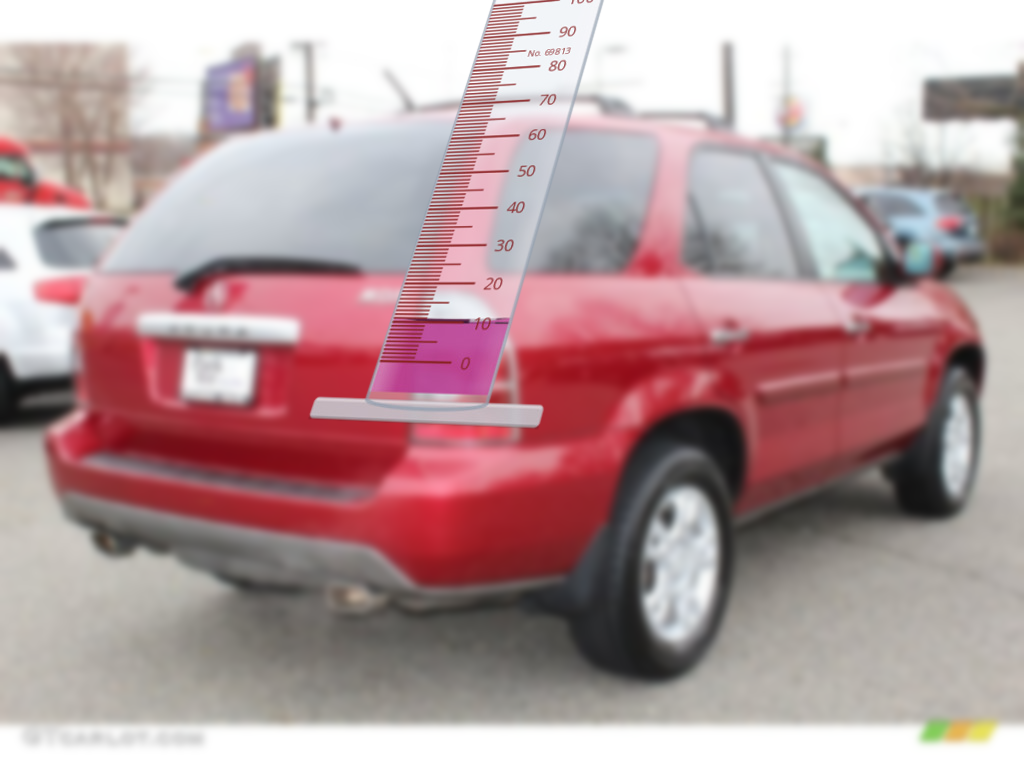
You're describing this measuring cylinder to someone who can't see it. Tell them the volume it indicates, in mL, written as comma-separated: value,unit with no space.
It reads 10,mL
